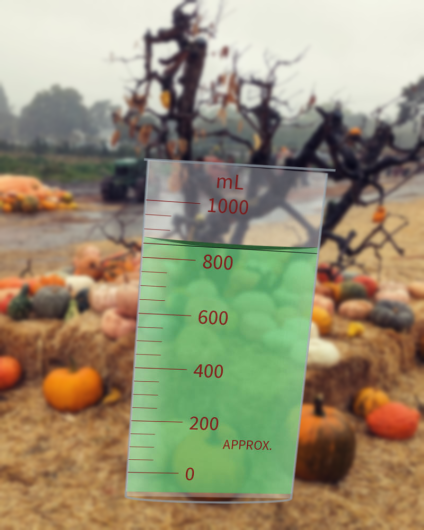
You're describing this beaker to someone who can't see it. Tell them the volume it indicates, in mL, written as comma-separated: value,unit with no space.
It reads 850,mL
